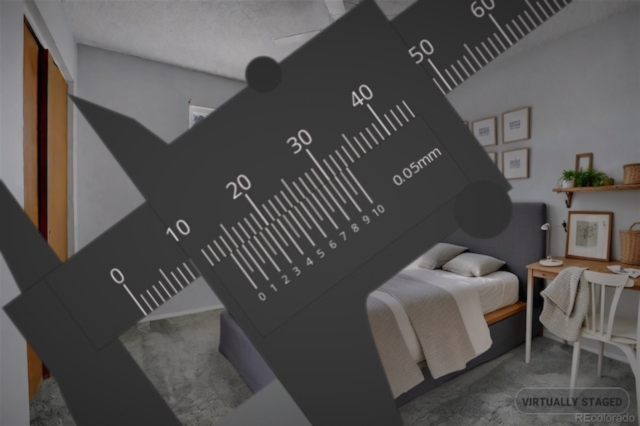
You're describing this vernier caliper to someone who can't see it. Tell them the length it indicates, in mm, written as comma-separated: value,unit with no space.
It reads 13.8,mm
